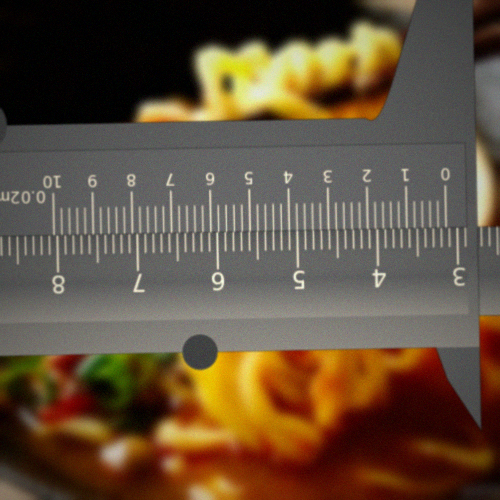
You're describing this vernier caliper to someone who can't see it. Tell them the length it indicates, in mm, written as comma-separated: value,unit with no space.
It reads 31.4,mm
